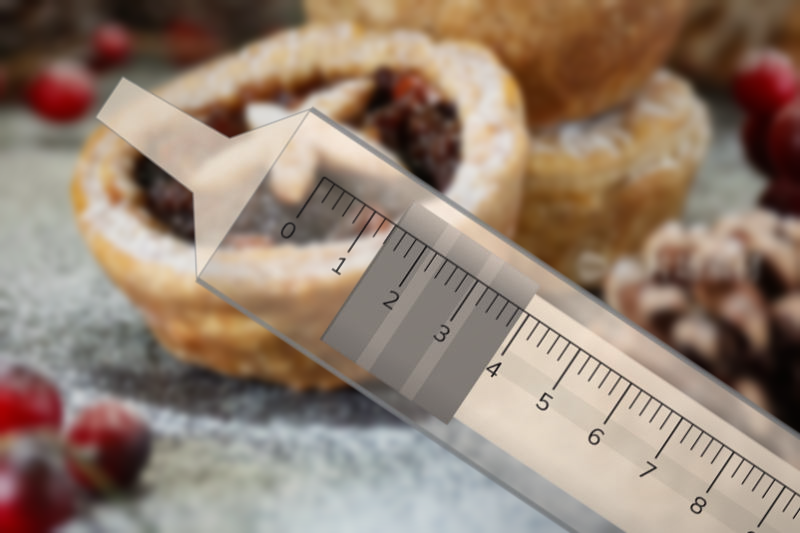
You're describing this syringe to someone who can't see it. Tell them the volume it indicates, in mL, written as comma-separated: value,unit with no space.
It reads 1.4,mL
